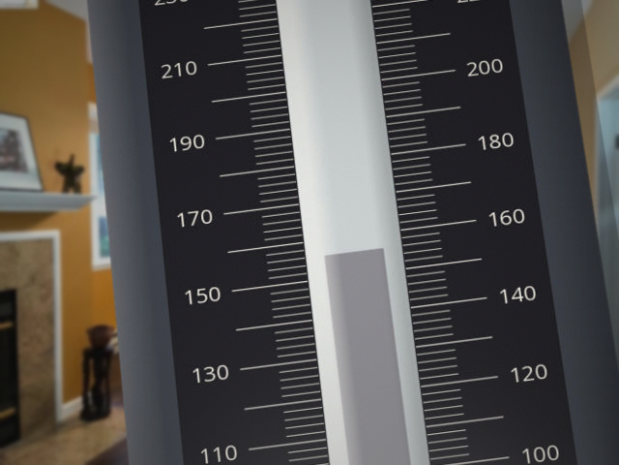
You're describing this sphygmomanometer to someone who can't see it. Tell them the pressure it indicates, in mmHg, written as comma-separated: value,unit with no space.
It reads 156,mmHg
